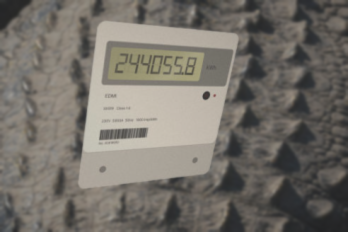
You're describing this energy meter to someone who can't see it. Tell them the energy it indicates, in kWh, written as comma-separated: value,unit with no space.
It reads 244055.8,kWh
